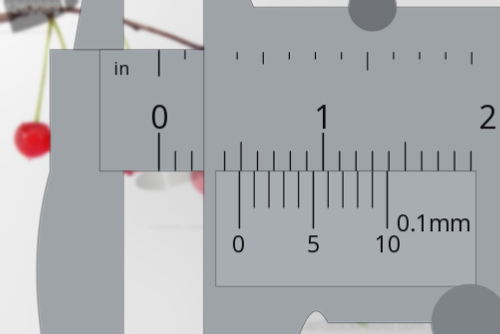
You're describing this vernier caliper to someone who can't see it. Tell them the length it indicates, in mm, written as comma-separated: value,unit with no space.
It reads 4.9,mm
